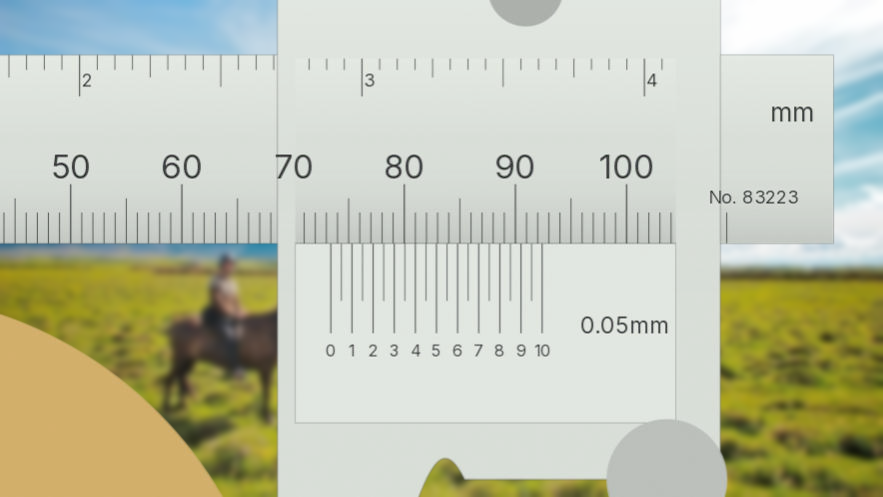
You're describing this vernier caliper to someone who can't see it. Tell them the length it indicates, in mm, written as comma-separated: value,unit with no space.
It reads 73.4,mm
